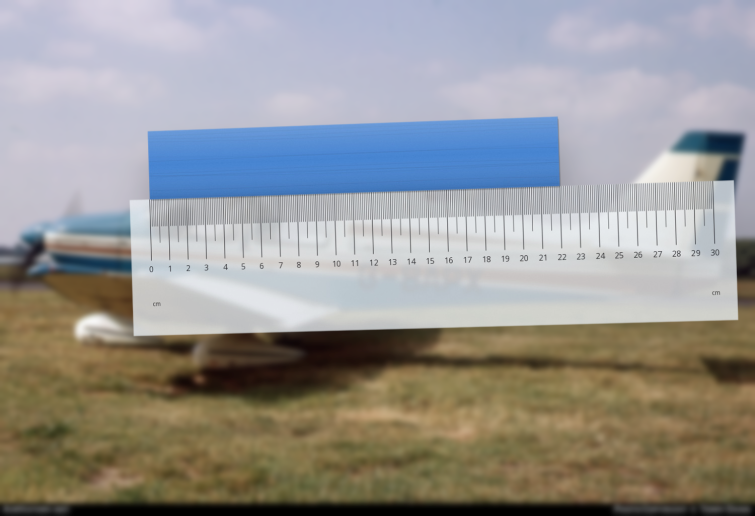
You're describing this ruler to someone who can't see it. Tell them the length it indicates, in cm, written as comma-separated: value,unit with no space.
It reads 22,cm
